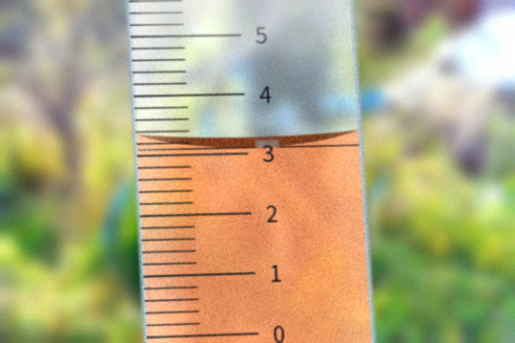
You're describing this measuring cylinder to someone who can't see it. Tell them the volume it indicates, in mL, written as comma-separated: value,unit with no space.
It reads 3.1,mL
